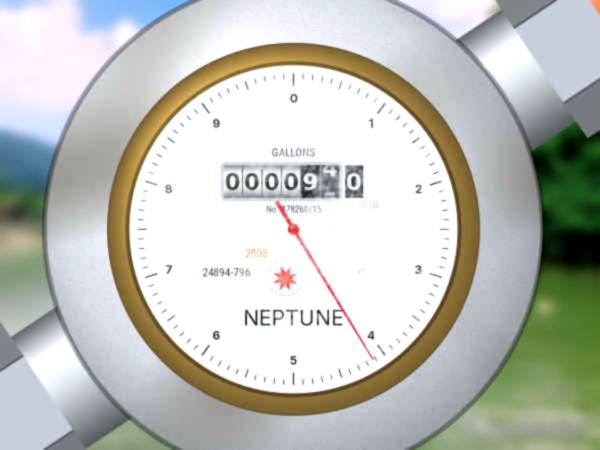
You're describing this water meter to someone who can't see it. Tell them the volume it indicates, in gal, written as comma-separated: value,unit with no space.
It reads 944.1,gal
